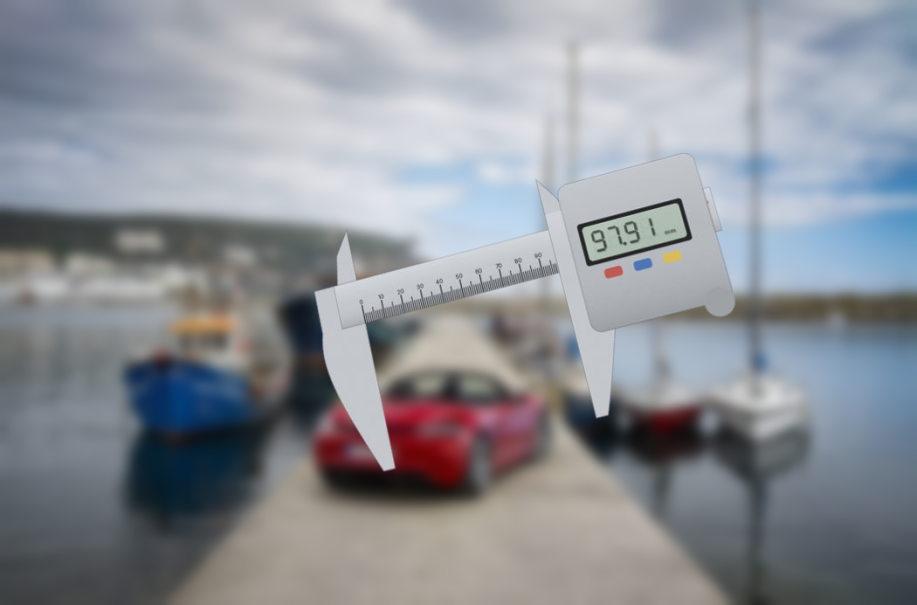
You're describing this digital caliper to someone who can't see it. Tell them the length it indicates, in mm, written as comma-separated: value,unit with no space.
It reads 97.91,mm
